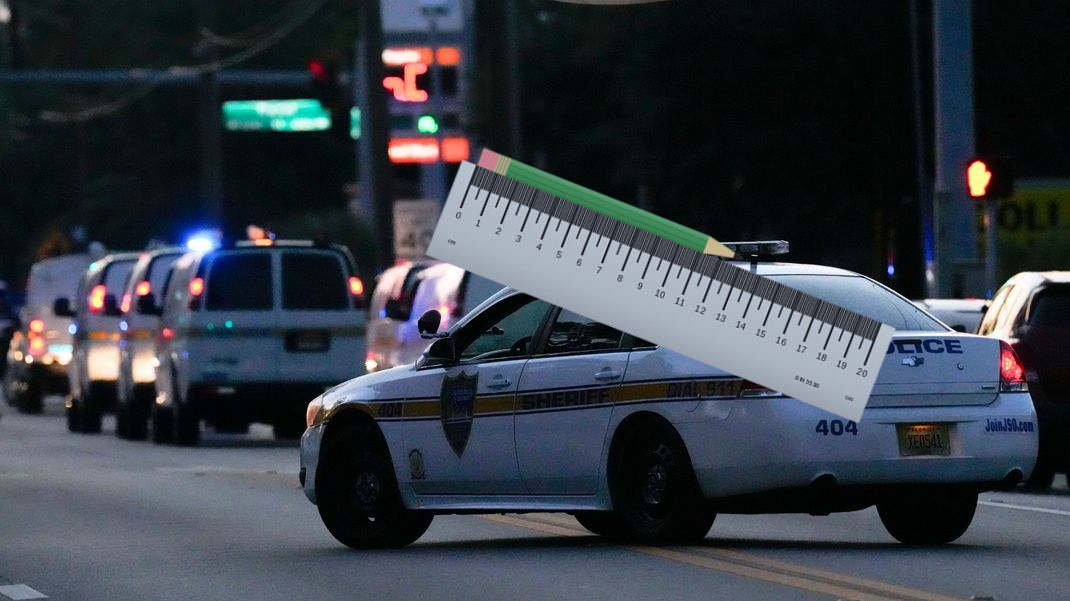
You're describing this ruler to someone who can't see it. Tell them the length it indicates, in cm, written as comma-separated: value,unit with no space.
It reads 13,cm
